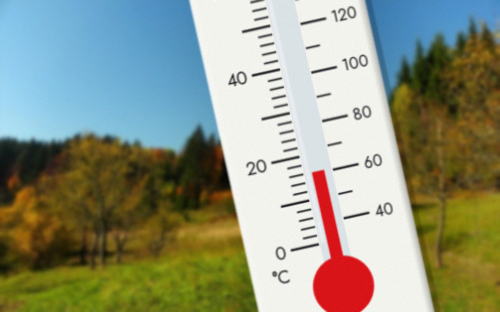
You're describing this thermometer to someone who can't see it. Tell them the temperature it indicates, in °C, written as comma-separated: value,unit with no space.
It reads 16,°C
